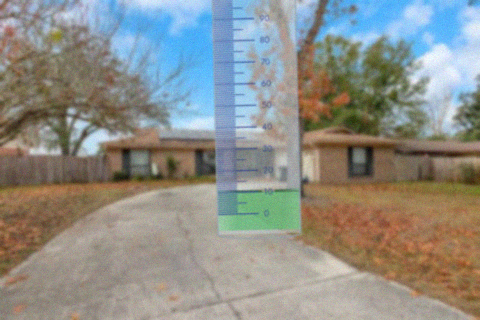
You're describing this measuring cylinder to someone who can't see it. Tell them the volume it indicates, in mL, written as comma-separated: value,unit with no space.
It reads 10,mL
